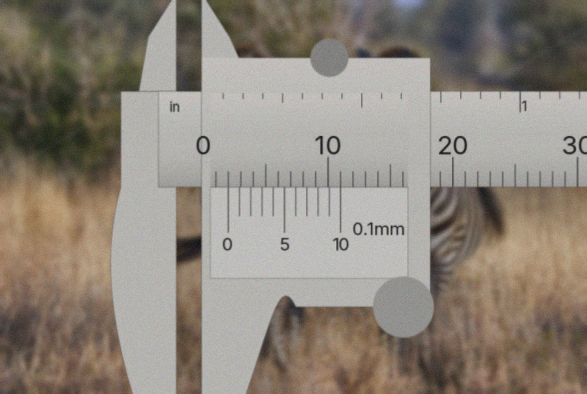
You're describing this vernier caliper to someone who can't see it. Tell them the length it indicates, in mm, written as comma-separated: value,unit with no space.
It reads 2.0,mm
